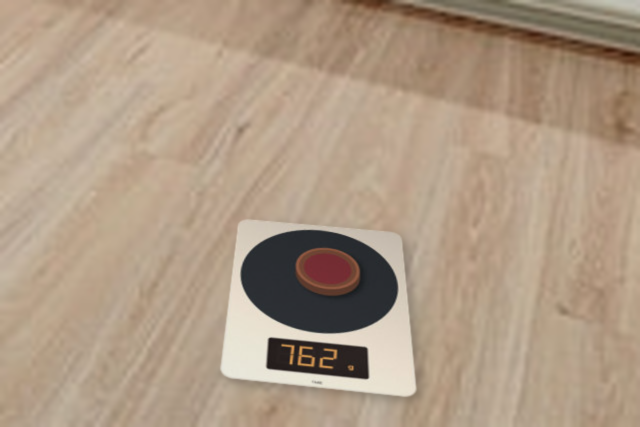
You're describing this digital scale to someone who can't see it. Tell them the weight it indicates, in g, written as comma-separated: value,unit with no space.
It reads 762,g
